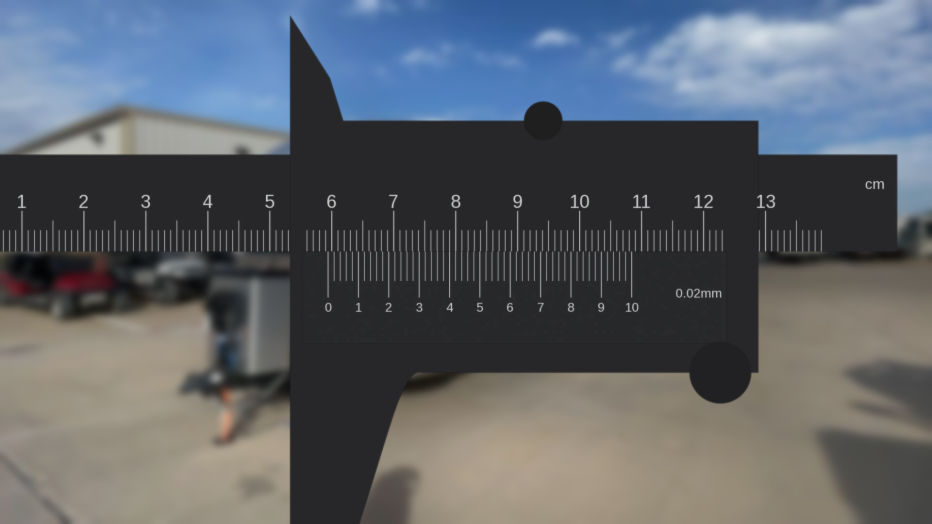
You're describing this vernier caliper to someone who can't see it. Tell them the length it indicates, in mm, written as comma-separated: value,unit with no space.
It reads 59.4,mm
